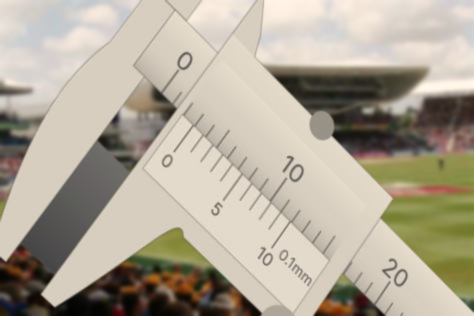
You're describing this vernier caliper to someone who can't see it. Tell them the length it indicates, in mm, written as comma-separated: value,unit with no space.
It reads 2.9,mm
